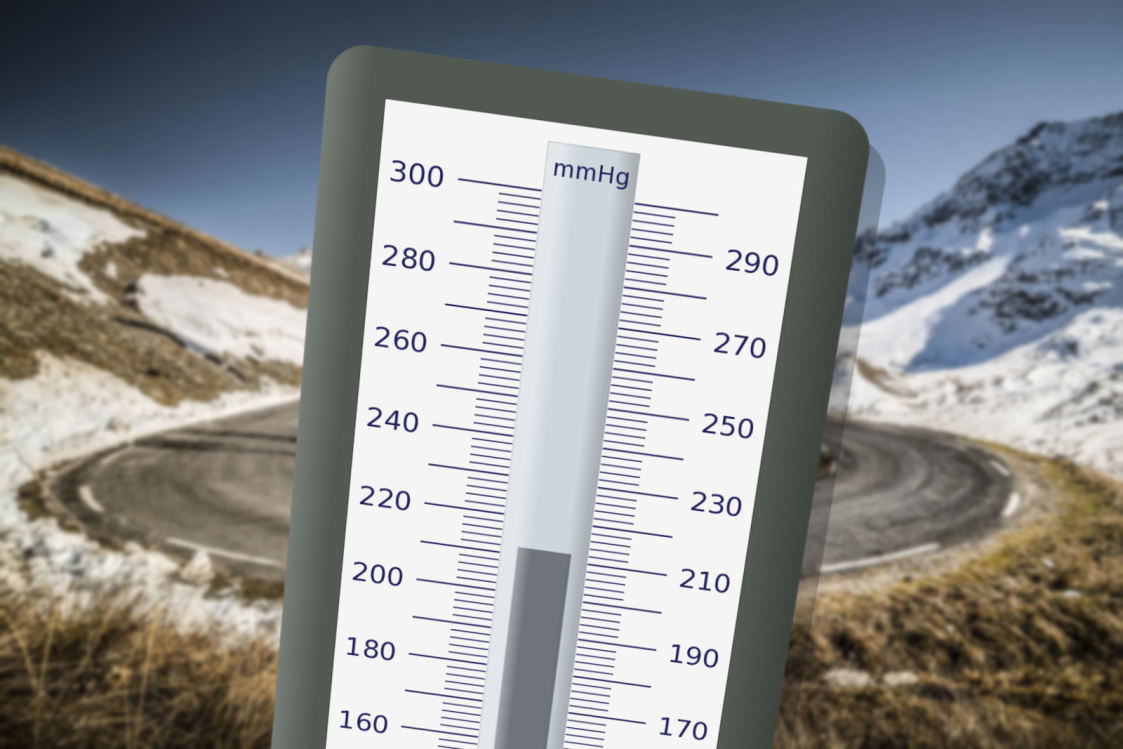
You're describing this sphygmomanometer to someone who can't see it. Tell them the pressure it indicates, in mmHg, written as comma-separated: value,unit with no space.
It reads 212,mmHg
